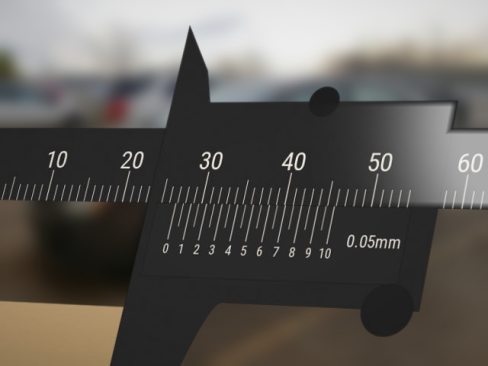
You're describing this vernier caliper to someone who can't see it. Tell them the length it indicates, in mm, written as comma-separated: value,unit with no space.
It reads 26.8,mm
